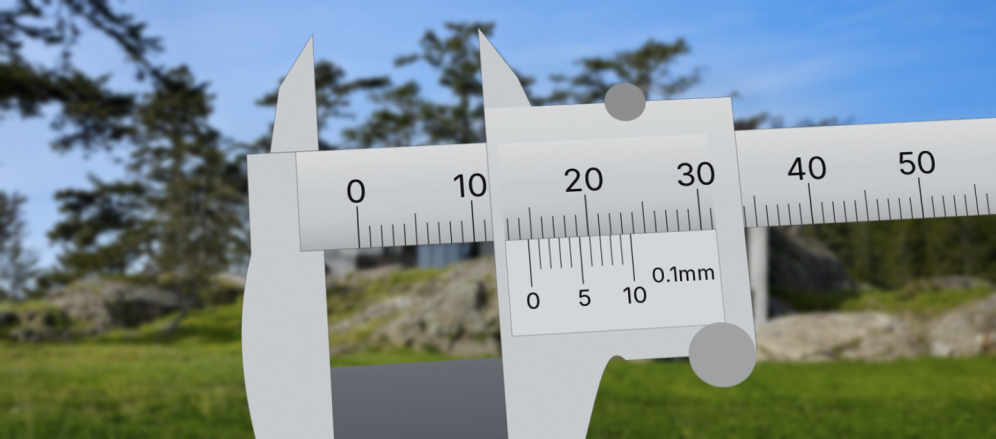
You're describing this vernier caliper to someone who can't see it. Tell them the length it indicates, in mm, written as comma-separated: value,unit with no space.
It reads 14.7,mm
